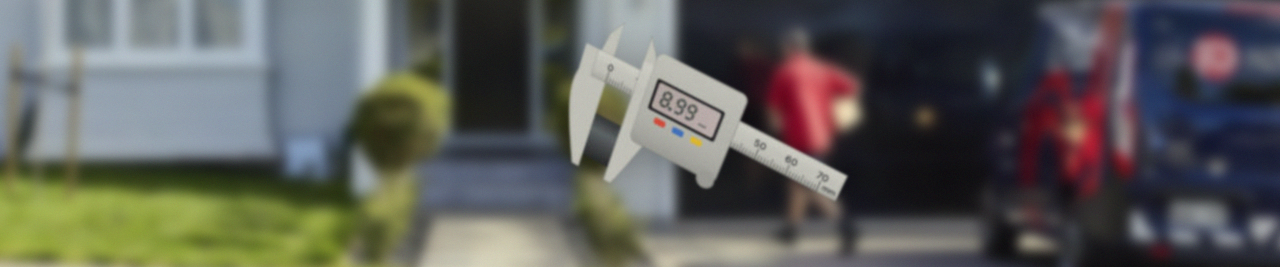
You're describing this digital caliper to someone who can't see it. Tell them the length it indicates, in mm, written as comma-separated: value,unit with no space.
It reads 8.99,mm
